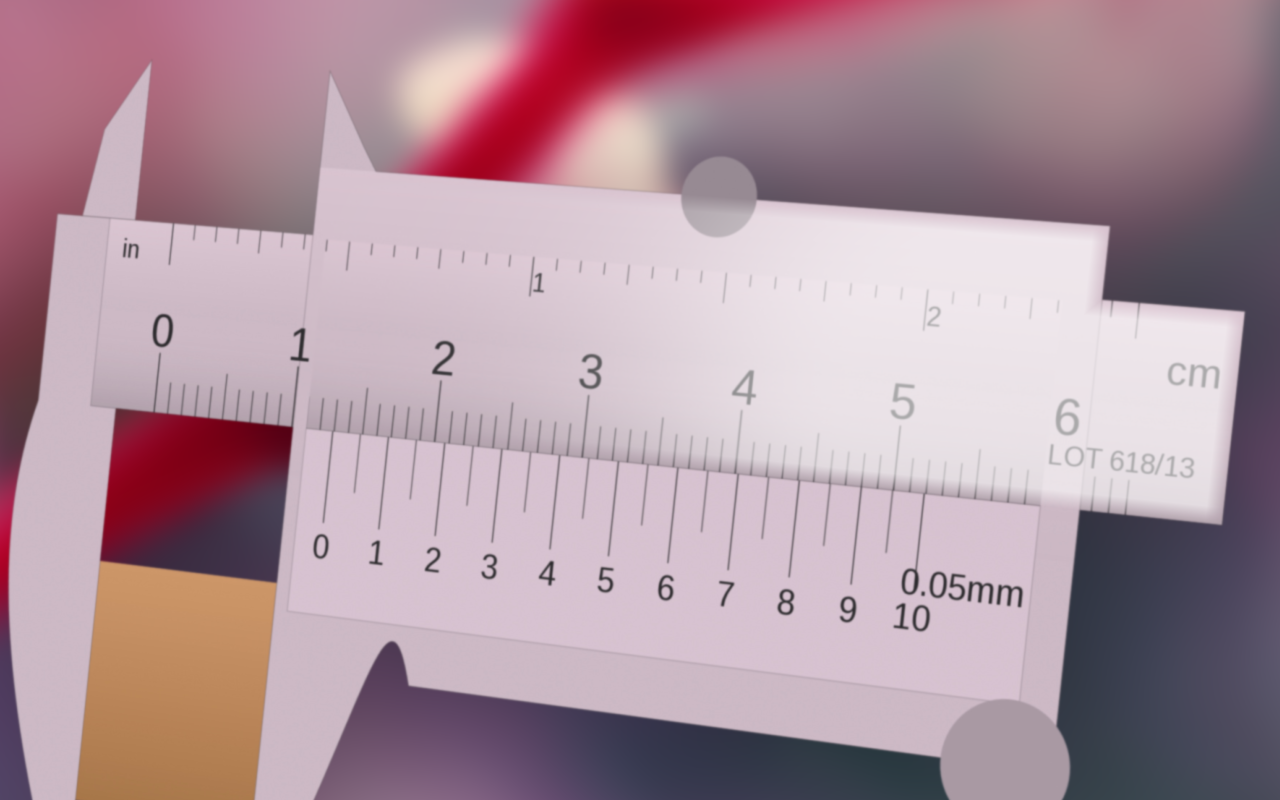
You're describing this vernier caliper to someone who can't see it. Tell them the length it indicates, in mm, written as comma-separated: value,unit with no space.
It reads 12.9,mm
